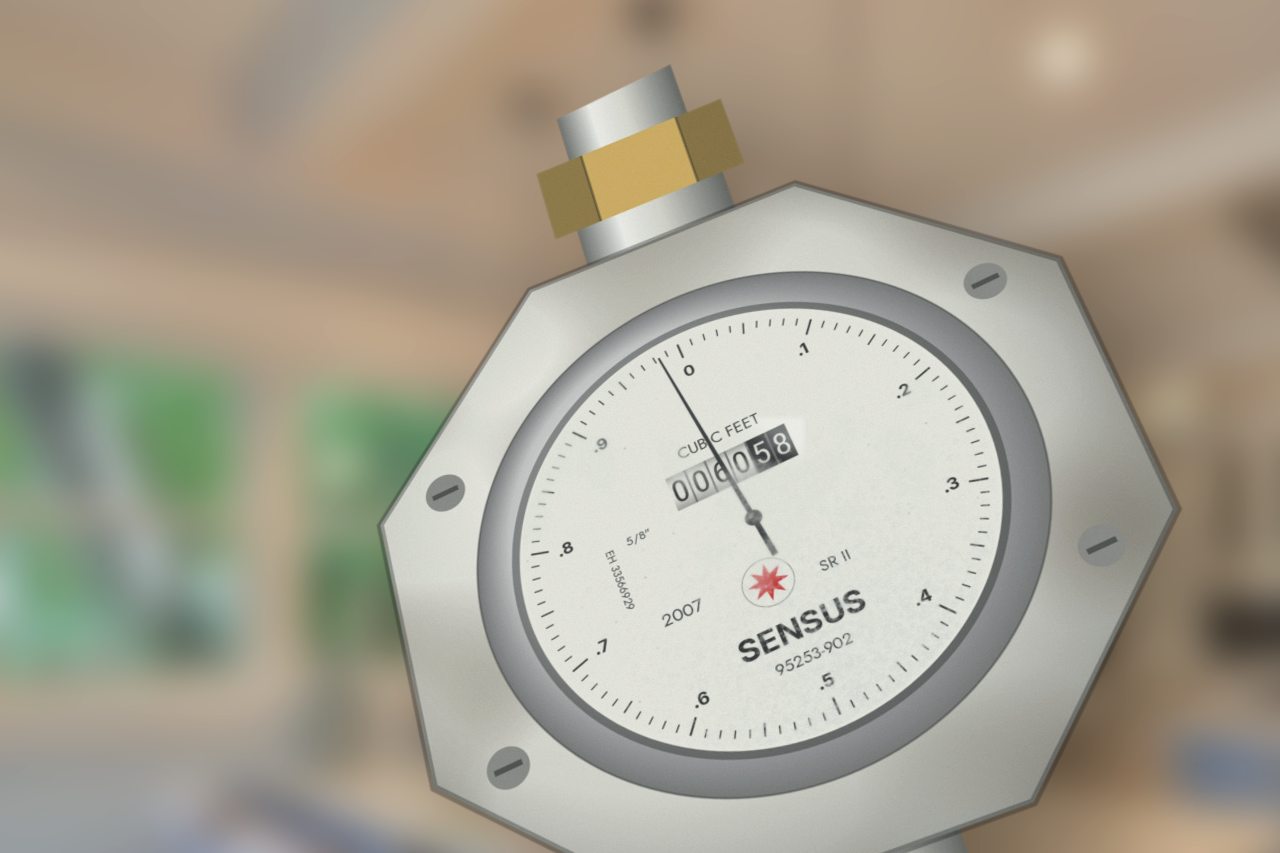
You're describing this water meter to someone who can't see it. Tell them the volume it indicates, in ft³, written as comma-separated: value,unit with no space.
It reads 6057.98,ft³
